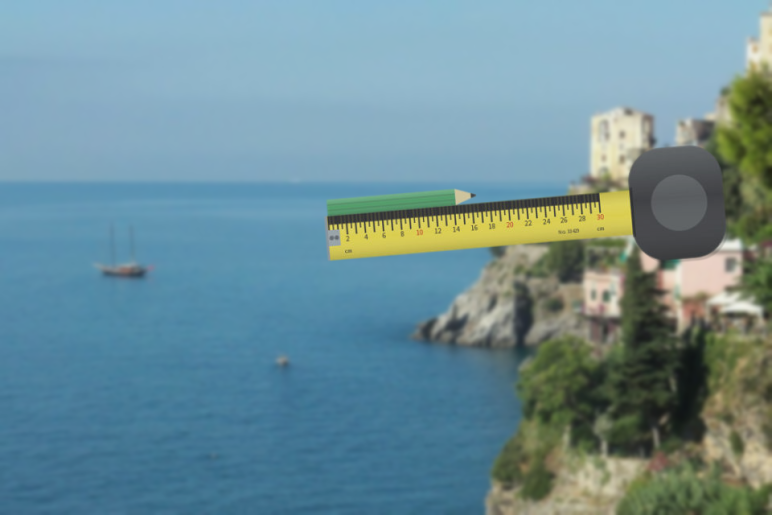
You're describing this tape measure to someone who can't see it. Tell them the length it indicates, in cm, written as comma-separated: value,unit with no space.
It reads 16.5,cm
